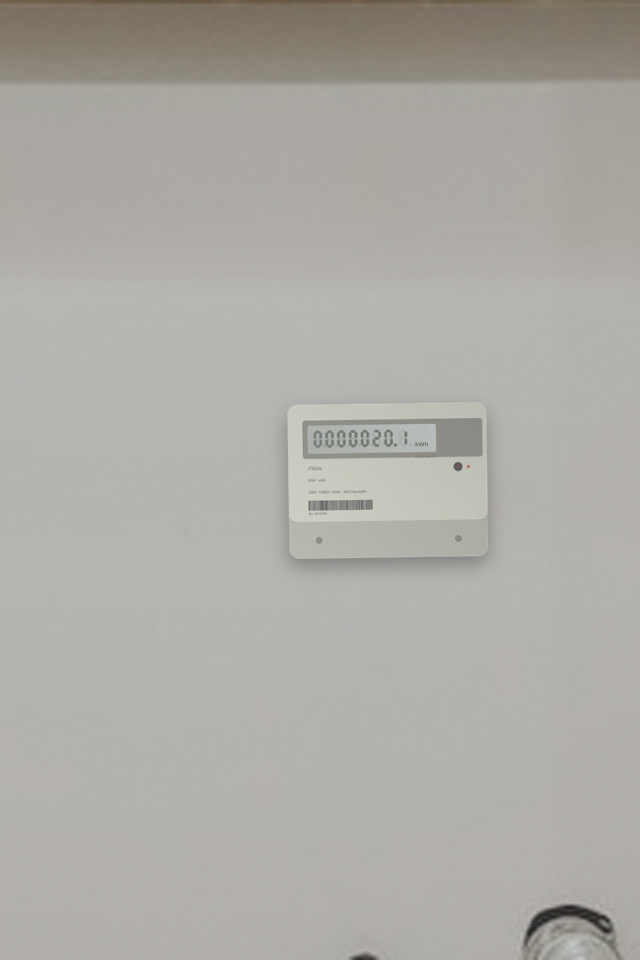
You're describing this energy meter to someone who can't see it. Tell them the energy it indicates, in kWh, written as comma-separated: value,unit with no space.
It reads 20.1,kWh
